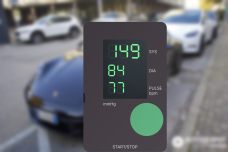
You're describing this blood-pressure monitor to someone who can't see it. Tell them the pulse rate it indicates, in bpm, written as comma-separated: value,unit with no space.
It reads 77,bpm
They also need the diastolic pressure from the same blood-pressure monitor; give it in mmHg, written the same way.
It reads 84,mmHg
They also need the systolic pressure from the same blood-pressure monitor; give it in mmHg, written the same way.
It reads 149,mmHg
